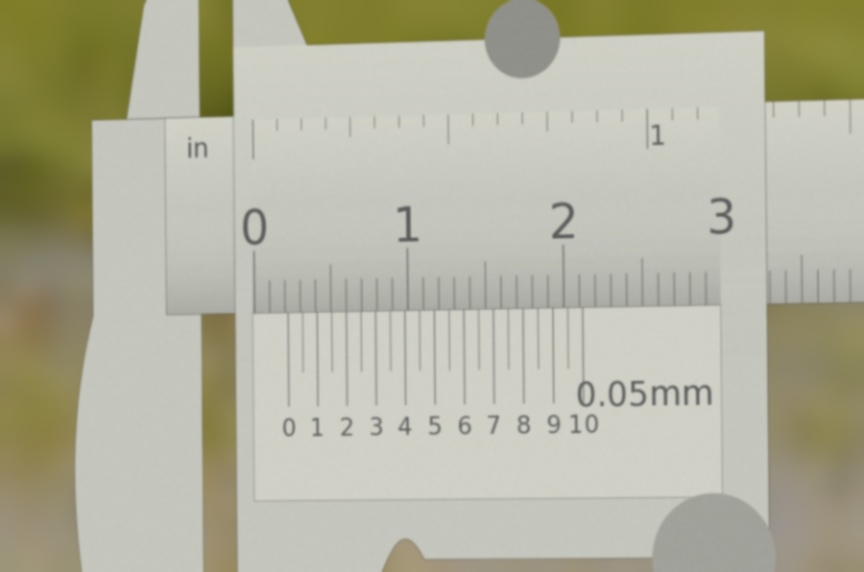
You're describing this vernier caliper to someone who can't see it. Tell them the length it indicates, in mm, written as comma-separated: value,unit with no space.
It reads 2.2,mm
